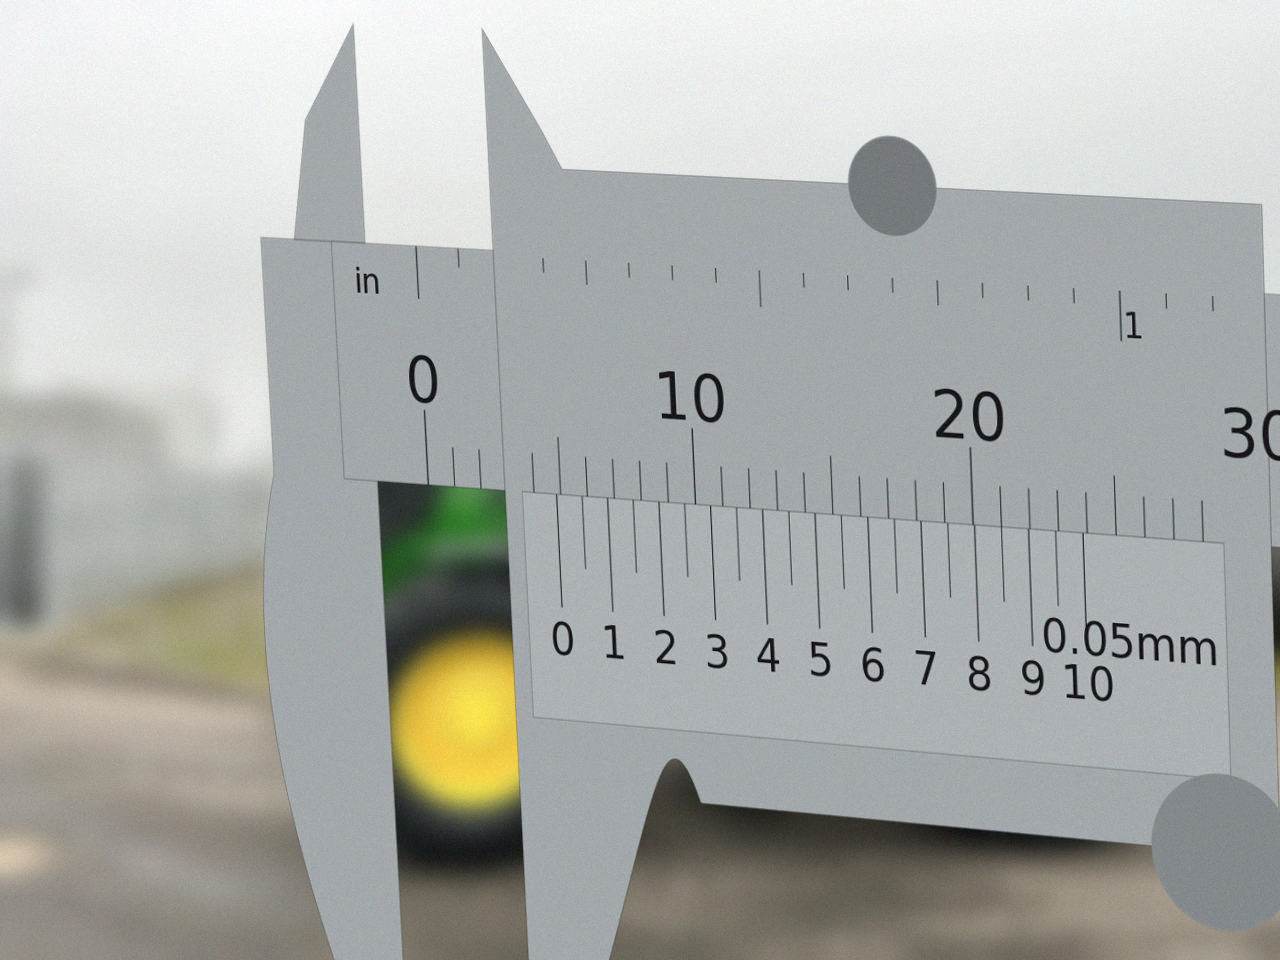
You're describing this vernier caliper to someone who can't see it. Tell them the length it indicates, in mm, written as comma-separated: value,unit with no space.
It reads 4.85,mm
